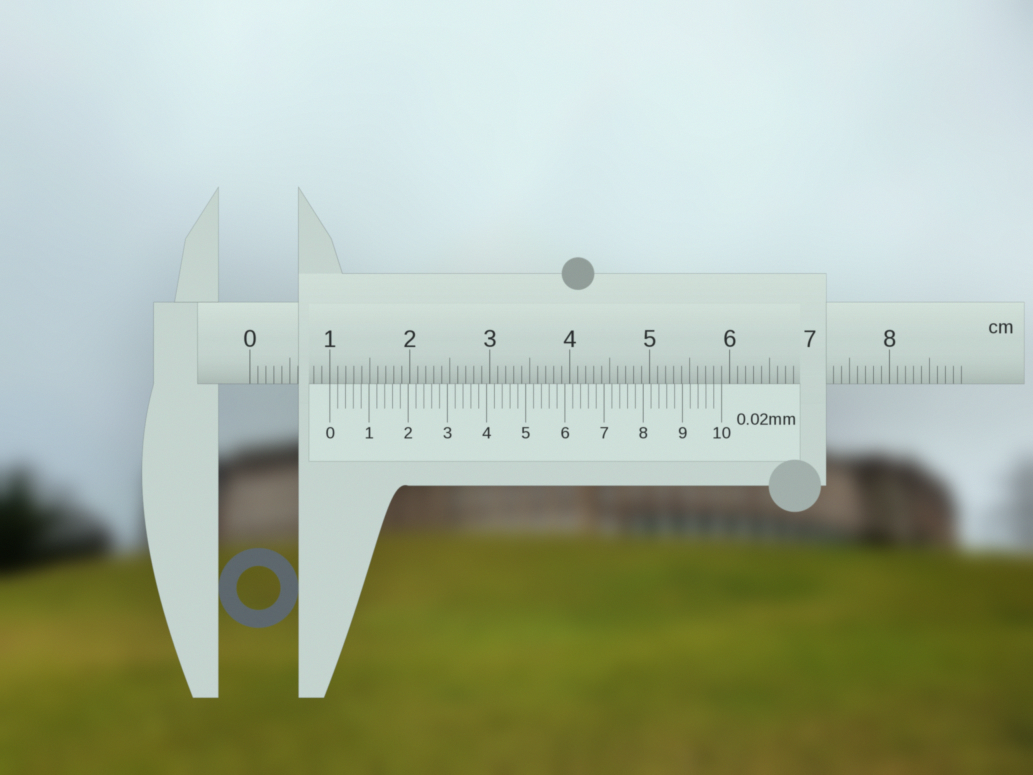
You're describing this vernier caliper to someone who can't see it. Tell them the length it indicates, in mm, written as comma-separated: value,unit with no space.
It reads 10.0,mm
